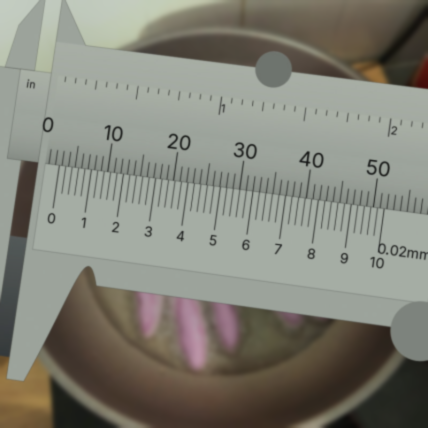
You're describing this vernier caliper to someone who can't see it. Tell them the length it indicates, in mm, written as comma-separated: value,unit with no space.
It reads 2.6,mm
